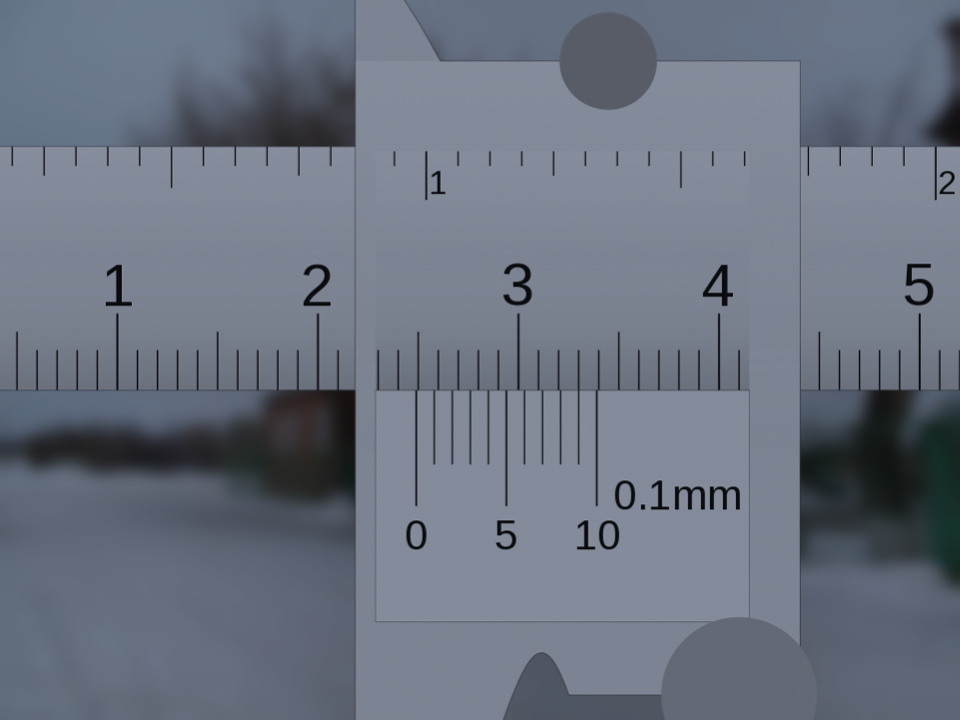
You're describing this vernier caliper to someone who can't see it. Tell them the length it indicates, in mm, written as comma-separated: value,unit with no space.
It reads 24.9,mm
